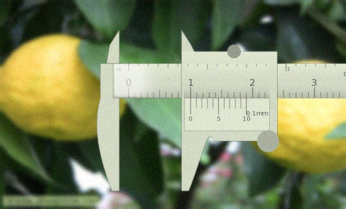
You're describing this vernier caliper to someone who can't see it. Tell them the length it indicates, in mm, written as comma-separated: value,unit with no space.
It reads 10.0,mm
